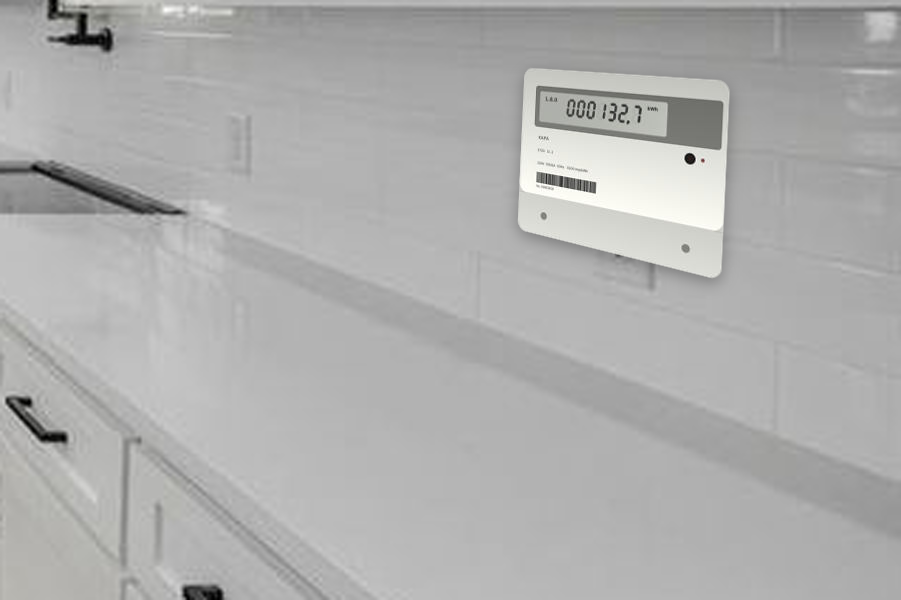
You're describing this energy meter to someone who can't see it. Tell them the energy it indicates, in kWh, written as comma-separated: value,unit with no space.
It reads 132.7,kWh
